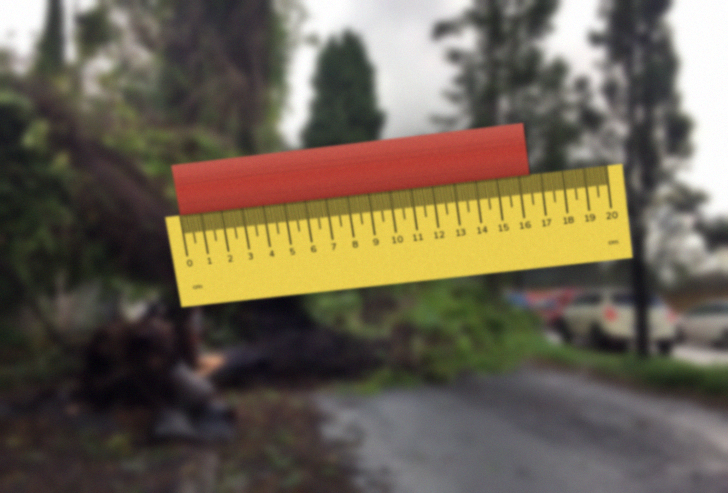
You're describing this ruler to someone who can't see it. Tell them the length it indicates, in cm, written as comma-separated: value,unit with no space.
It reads 16.5,cm
